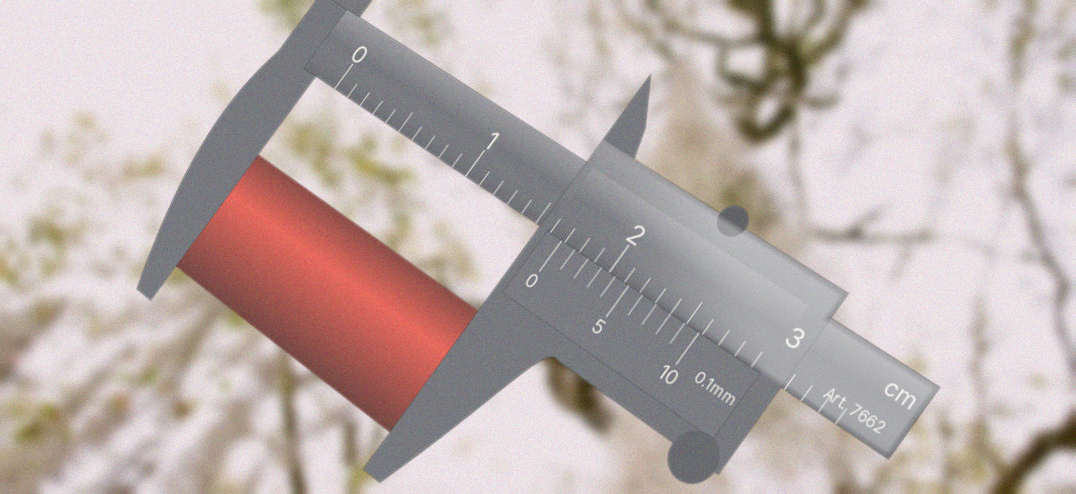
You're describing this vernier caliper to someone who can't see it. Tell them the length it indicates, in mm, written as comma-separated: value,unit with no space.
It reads 16.8,mm
